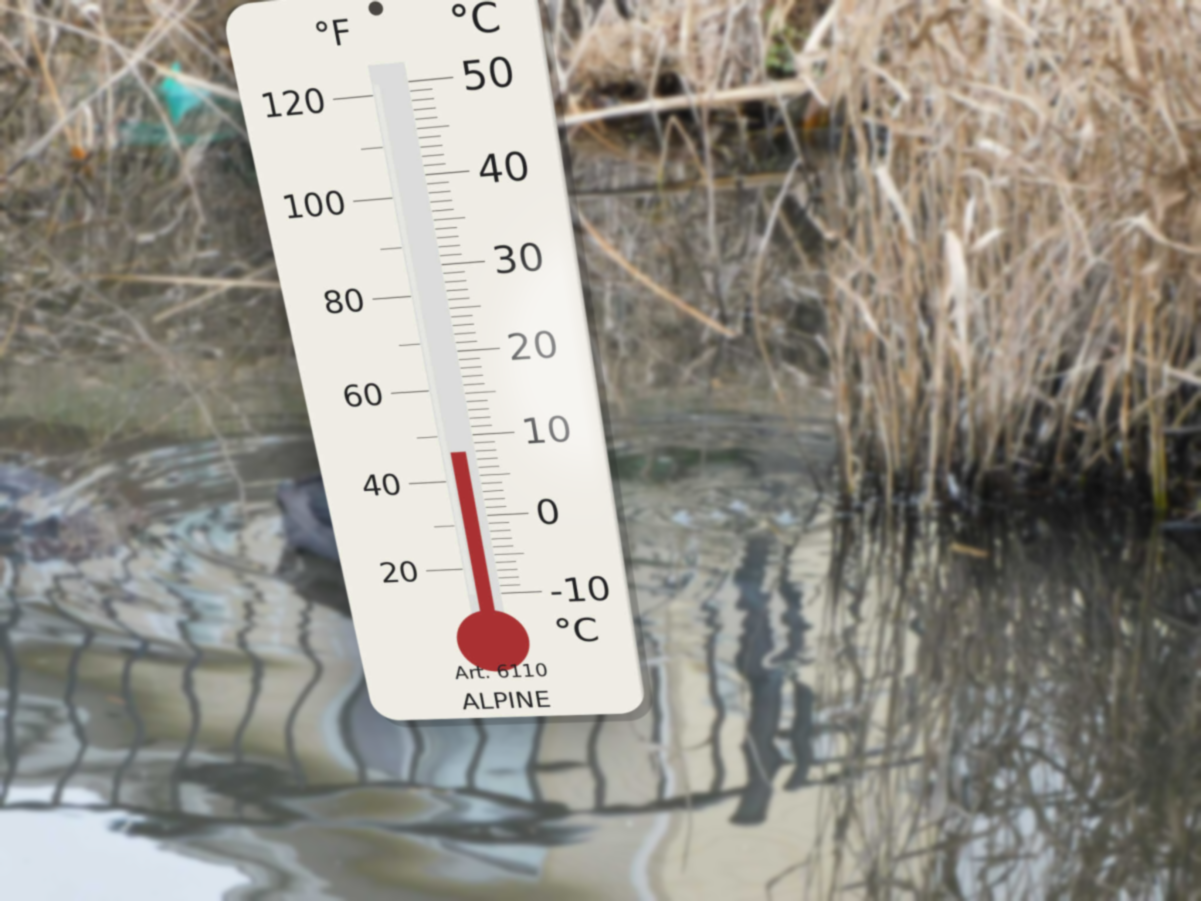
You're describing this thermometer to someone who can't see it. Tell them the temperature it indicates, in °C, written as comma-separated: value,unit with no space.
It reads 8,°C
